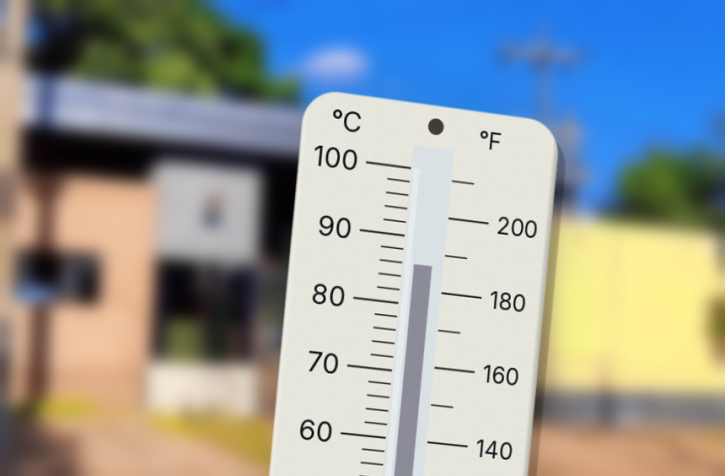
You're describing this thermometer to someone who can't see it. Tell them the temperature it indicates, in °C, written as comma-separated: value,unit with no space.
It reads 86,°C
